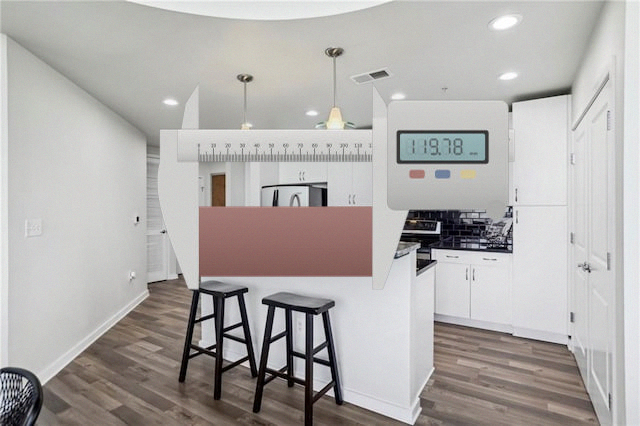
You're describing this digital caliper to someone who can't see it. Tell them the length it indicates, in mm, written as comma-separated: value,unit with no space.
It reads 119.78,mm
